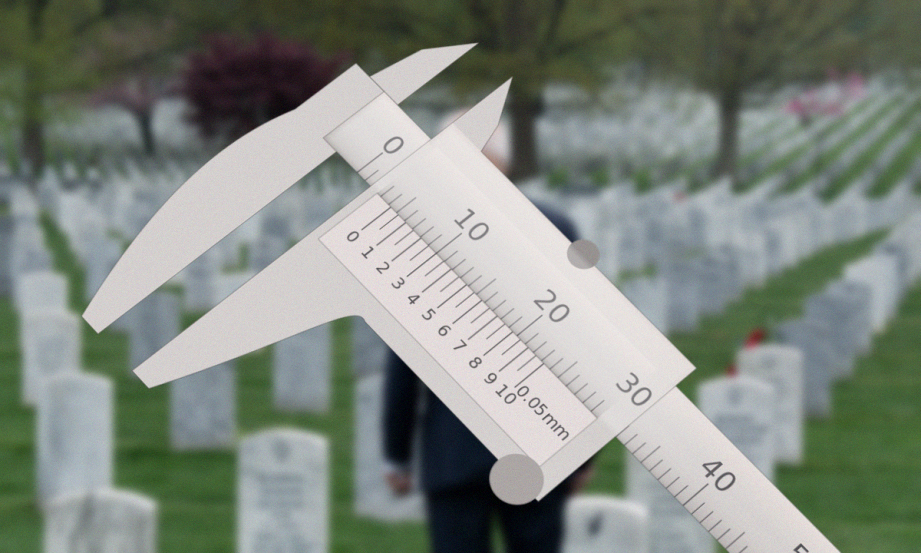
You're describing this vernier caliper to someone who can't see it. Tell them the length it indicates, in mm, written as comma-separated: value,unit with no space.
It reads 4.3,mm
